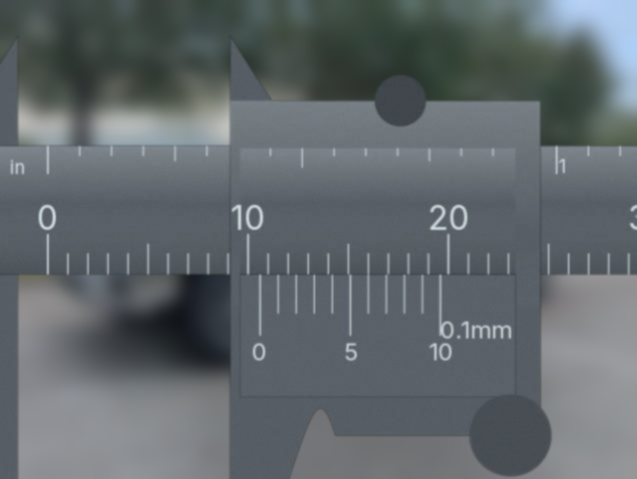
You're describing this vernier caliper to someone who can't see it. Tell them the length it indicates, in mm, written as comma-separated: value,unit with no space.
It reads 10.6,mm
